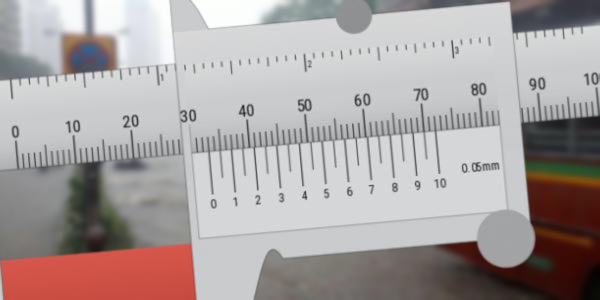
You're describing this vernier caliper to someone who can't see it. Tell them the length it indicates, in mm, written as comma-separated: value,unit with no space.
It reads 33.0,mm
